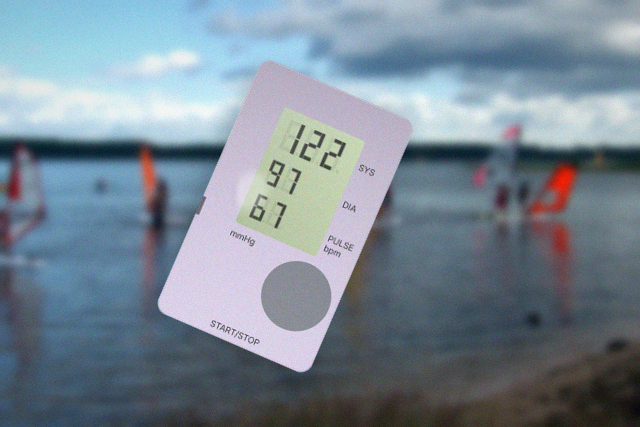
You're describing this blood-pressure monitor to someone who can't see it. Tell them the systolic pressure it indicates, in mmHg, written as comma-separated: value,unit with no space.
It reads 122,mmHg
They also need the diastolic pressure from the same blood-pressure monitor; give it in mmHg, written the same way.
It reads 97,mmHg
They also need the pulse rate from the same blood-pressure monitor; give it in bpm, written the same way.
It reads 67,bpm
